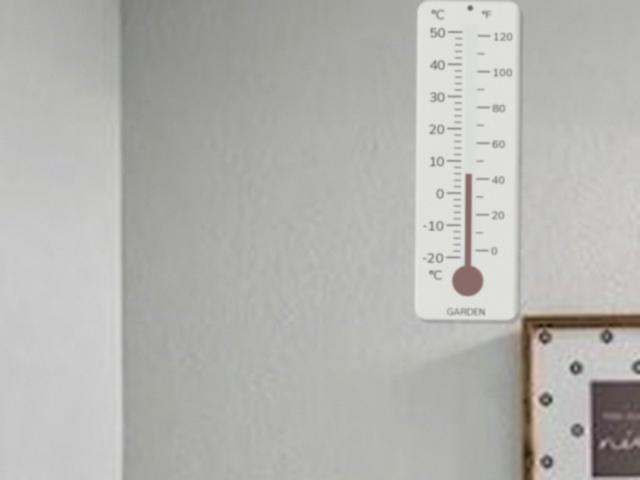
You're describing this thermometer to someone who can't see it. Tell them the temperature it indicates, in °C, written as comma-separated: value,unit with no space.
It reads 6,°C
